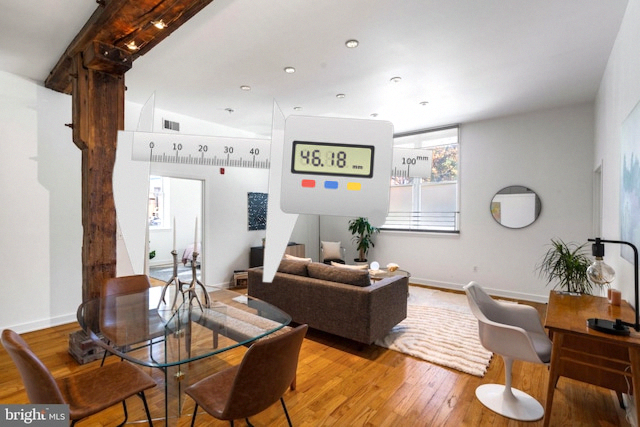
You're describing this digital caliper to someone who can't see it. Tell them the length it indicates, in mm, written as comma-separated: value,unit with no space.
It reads 46.18,mm
